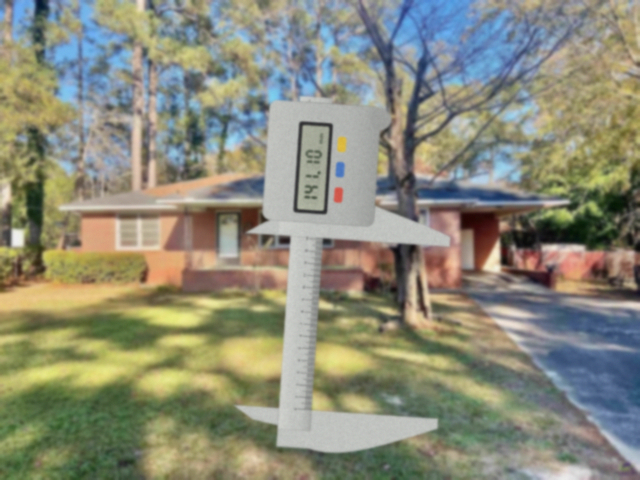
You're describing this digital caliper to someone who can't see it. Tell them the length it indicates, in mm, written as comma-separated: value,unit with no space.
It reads 141.10,mm
